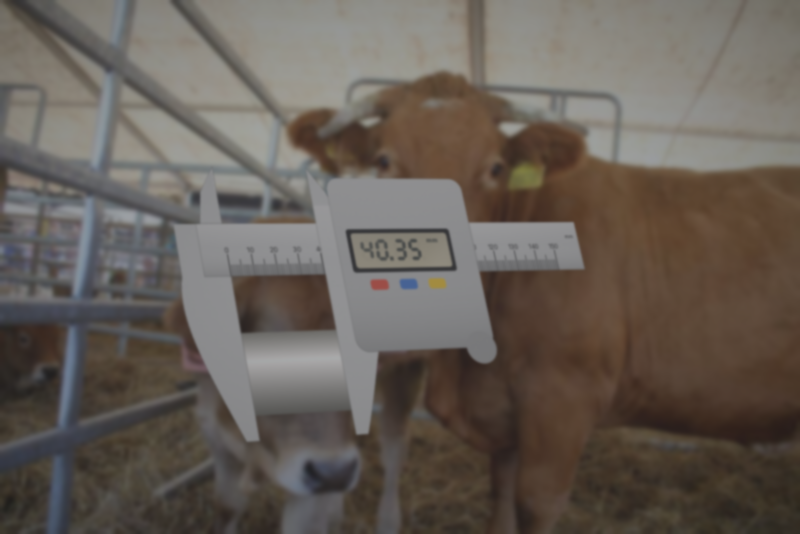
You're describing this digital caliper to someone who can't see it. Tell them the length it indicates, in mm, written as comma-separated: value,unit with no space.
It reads 40.35,mm
